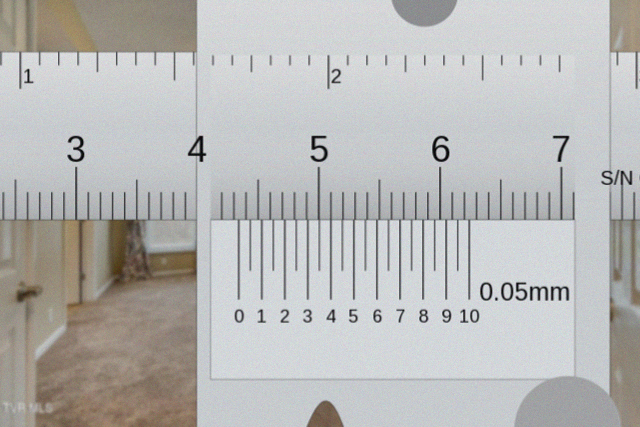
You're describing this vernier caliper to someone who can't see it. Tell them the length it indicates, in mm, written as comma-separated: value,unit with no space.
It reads 43.4,mm
